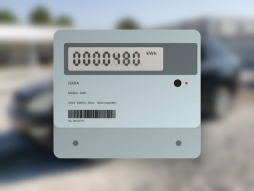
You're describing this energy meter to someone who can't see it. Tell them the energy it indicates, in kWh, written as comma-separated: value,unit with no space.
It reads 480,kWh
